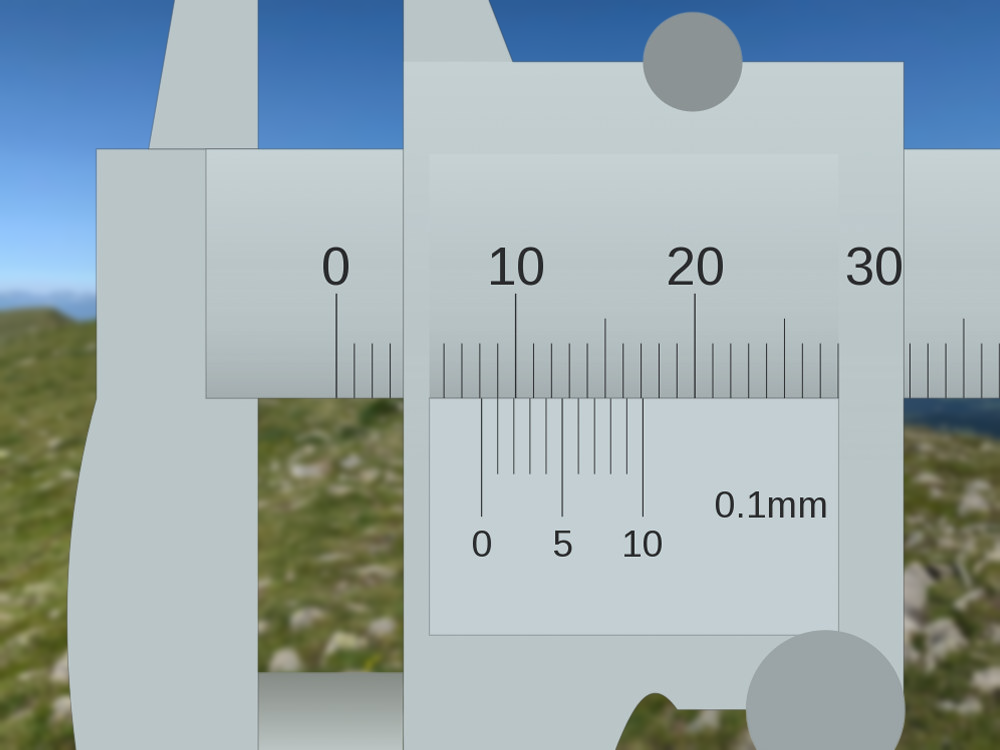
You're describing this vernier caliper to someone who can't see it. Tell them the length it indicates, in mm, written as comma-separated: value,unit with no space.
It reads 8.1,mm
